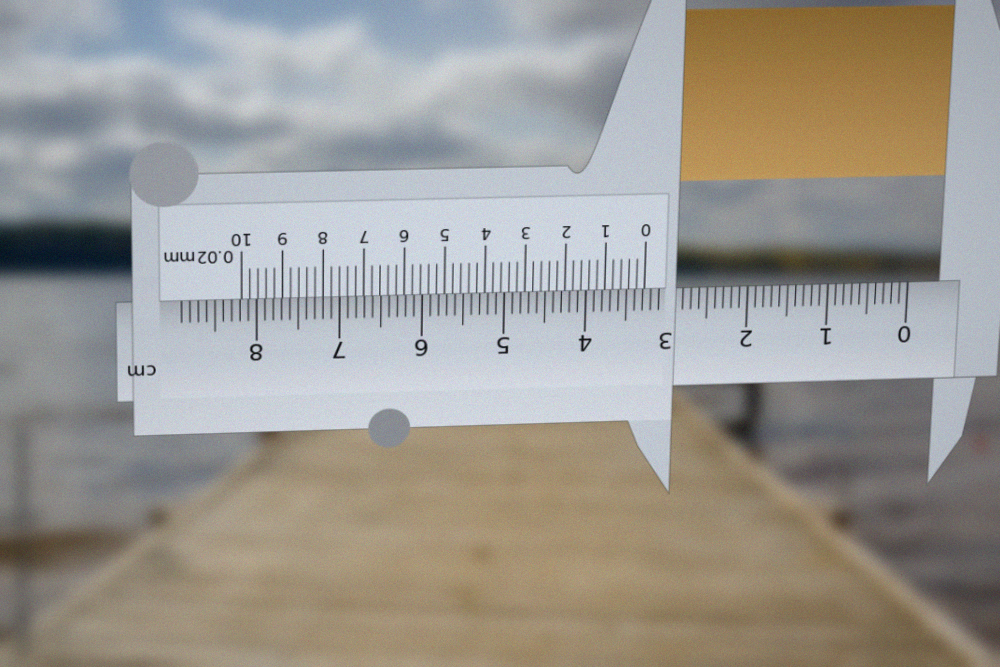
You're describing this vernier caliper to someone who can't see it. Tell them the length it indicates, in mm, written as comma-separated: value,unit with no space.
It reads 32.8,mm
